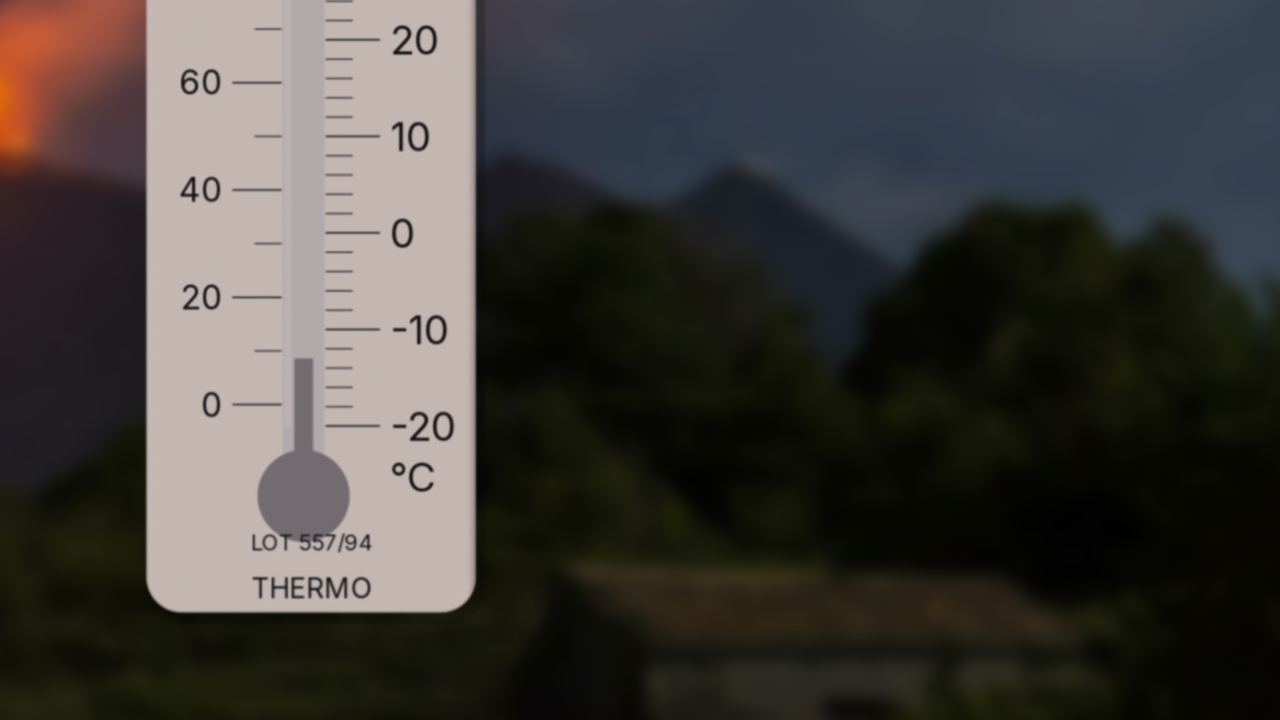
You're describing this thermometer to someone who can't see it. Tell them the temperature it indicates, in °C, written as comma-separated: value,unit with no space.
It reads -13,°C
